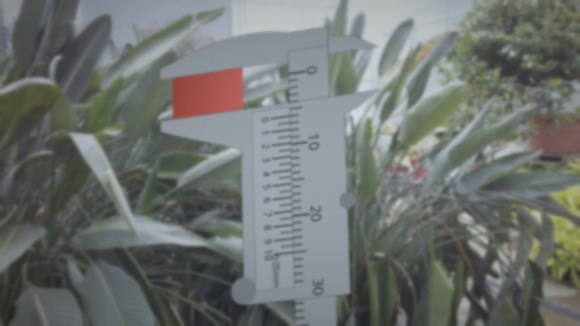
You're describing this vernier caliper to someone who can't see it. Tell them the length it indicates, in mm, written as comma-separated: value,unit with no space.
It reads 6.0,mm
